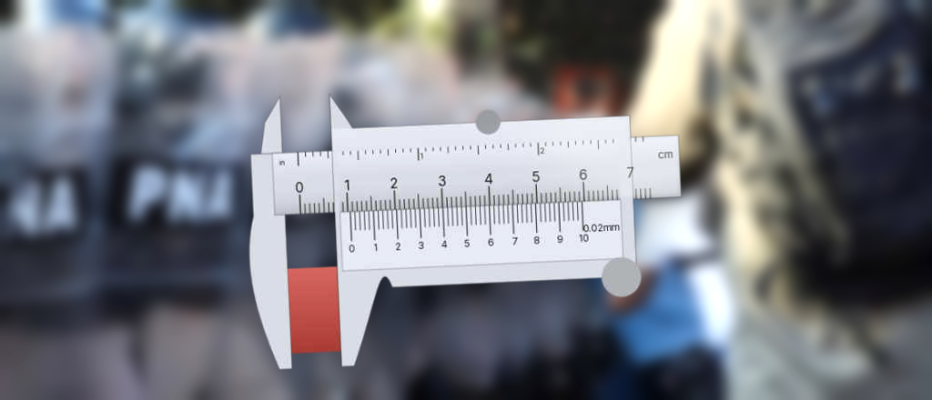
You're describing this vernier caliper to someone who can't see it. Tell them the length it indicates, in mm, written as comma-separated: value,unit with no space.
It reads 10.5,mm
